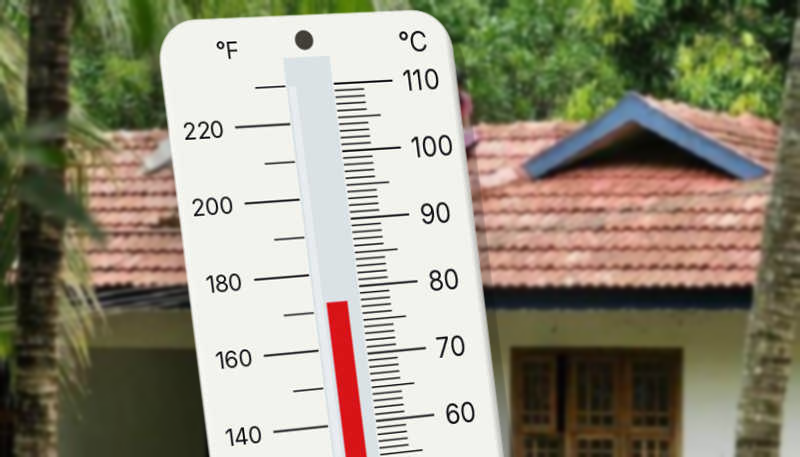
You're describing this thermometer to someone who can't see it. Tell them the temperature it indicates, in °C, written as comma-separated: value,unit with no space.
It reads 78,°C
